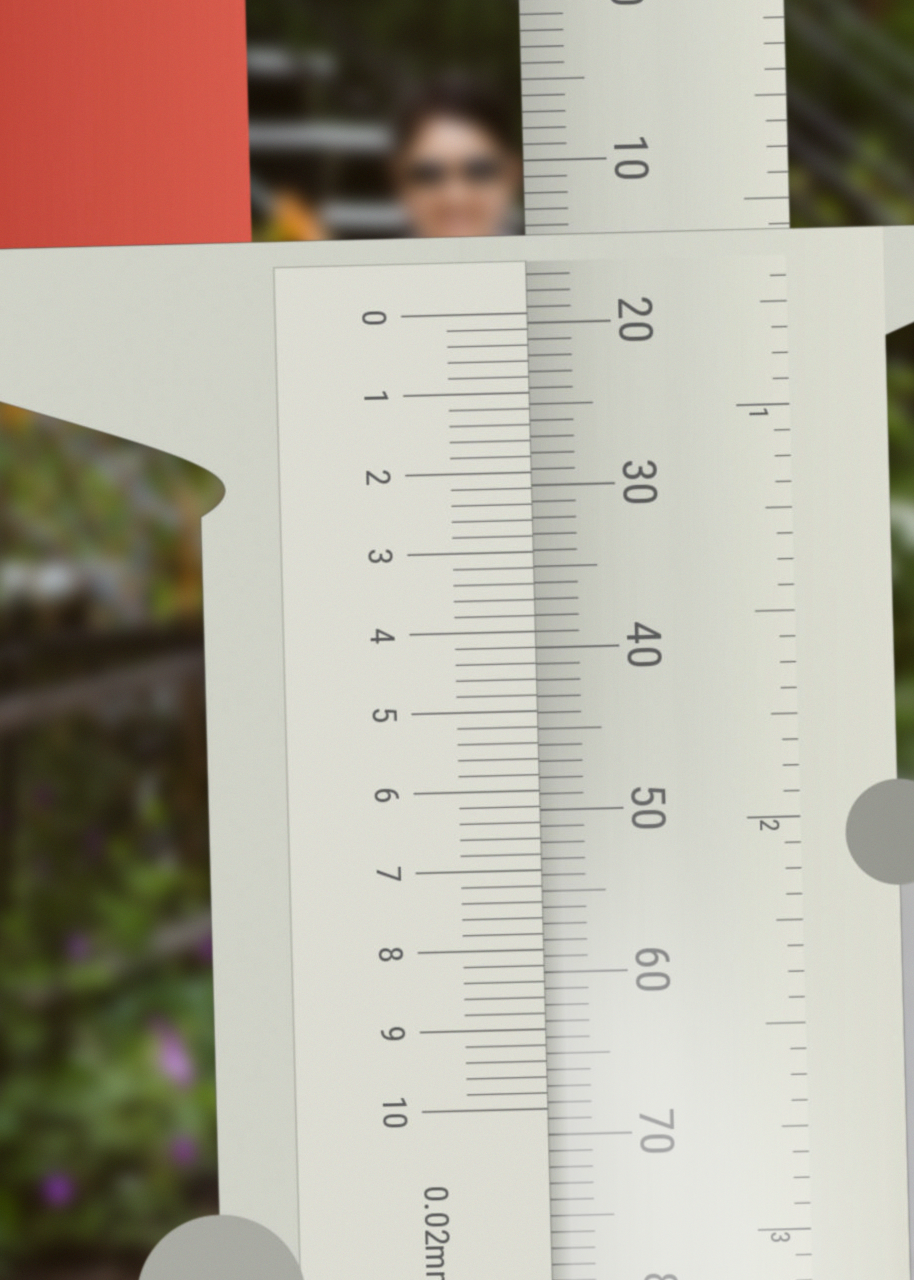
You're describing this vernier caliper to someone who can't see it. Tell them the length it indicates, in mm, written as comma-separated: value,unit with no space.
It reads 19.4,mm
